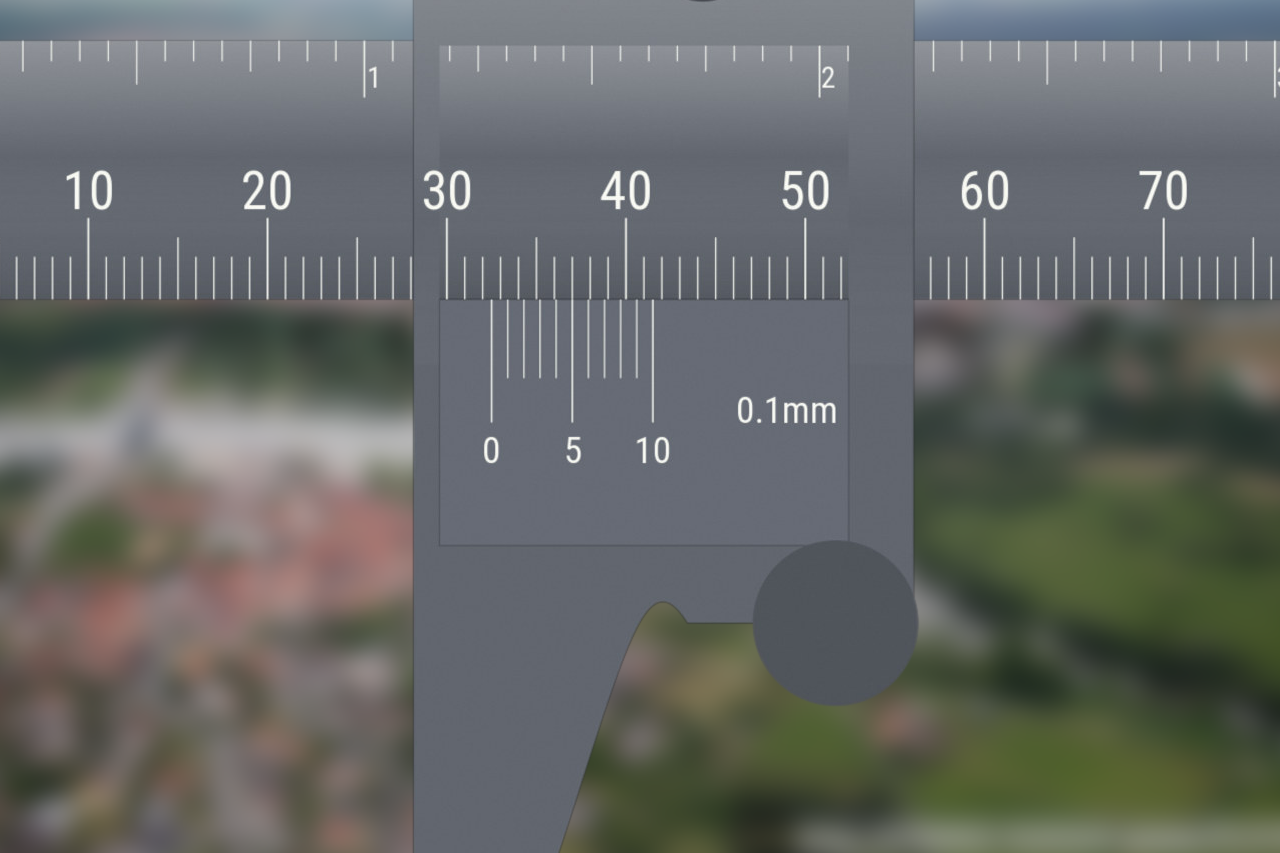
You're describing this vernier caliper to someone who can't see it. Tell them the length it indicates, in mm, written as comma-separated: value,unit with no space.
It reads 32.5,mm
